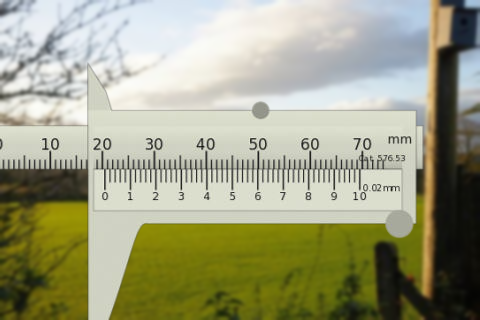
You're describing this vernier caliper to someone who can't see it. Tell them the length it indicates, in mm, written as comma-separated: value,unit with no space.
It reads 20.5,mm
